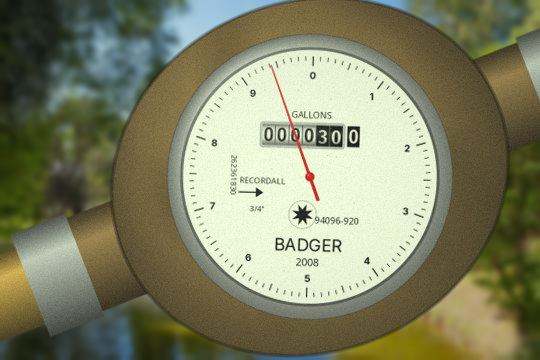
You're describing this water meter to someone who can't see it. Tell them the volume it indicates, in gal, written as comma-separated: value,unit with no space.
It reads 299.4,gal
